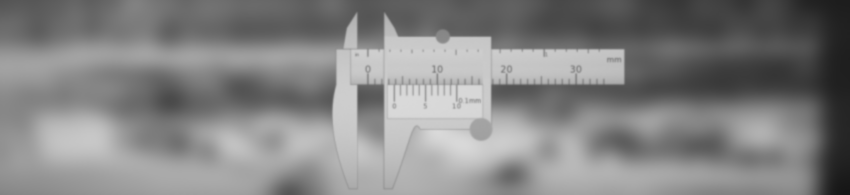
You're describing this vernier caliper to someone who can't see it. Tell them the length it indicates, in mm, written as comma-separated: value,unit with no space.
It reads 3.8,mm
